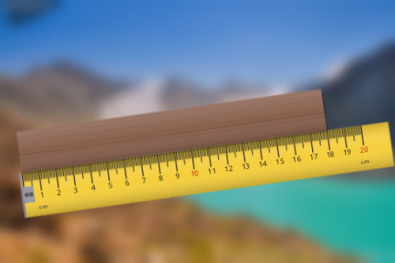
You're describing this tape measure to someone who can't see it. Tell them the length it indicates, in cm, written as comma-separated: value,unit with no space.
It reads 18,cm
